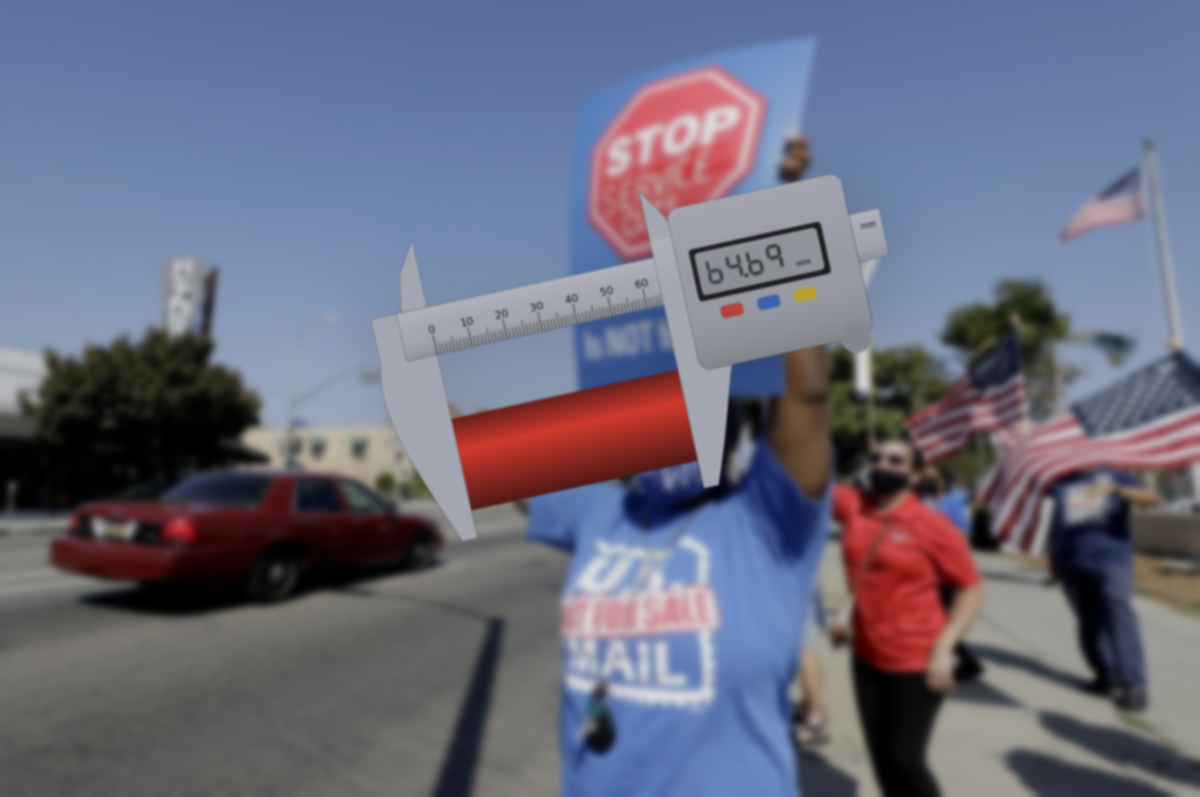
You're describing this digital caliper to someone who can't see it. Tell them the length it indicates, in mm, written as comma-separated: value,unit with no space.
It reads 64.69,mm
